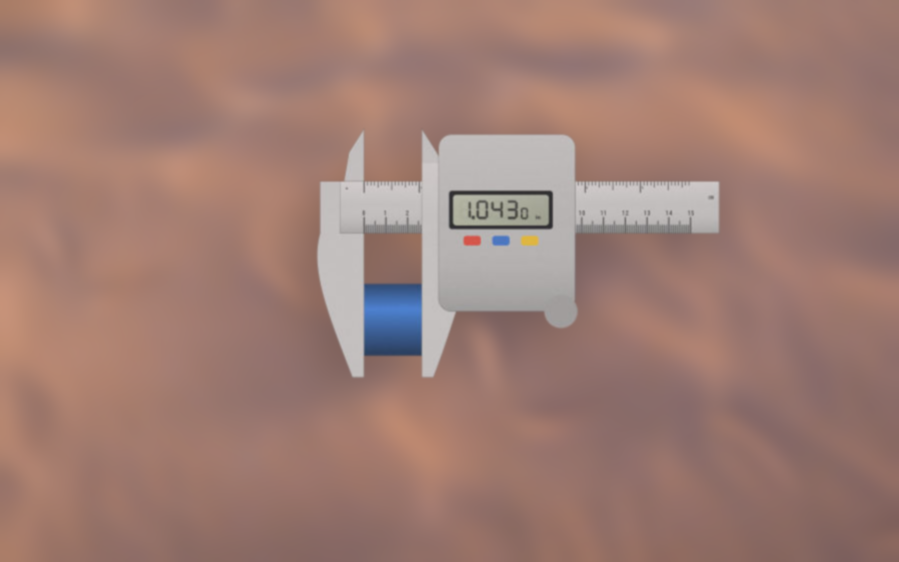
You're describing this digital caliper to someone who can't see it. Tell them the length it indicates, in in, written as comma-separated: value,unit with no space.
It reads 1.0430,in
